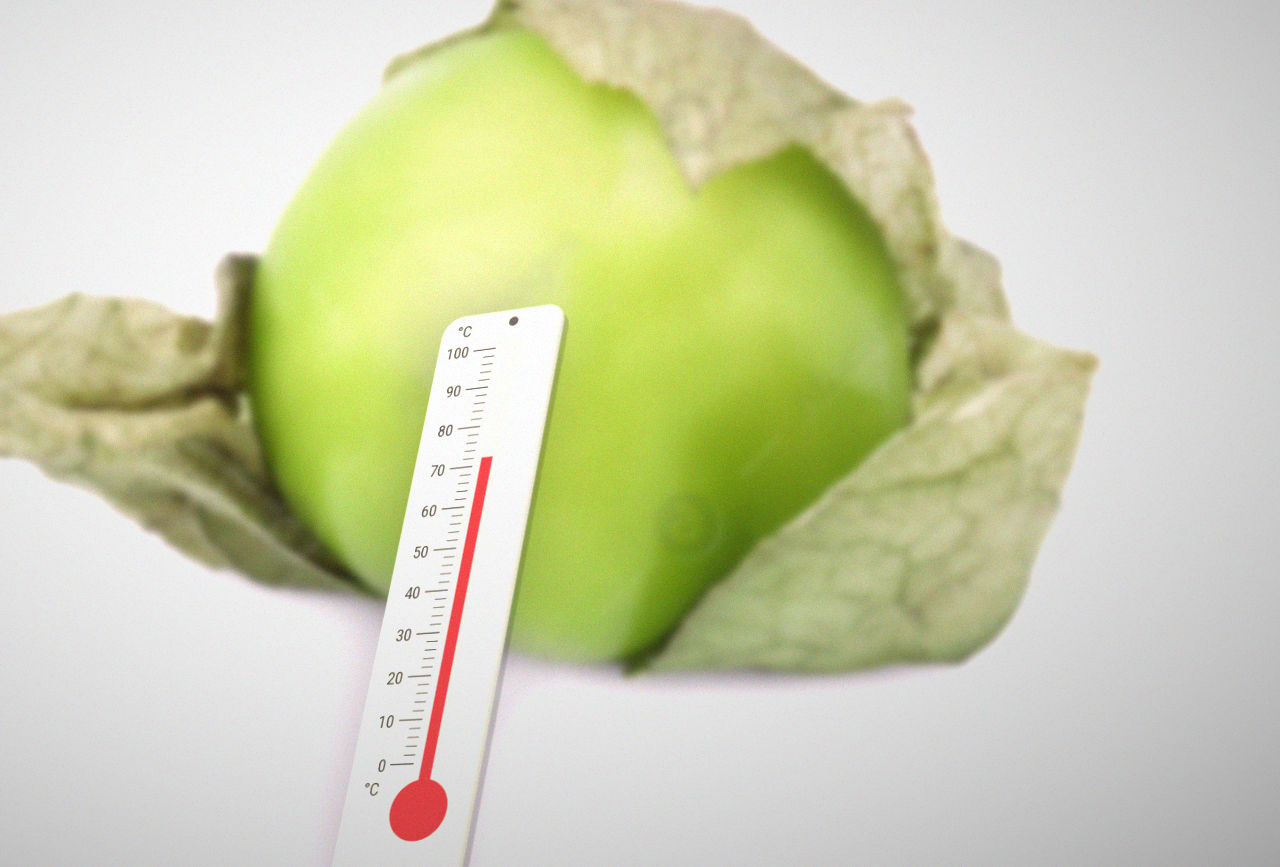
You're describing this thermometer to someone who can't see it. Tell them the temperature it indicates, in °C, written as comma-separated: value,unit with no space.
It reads 72,°C
